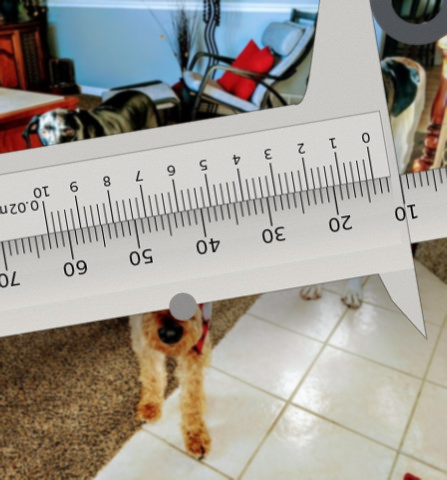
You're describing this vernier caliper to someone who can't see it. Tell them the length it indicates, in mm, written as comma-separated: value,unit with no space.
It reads 14.0,mm
